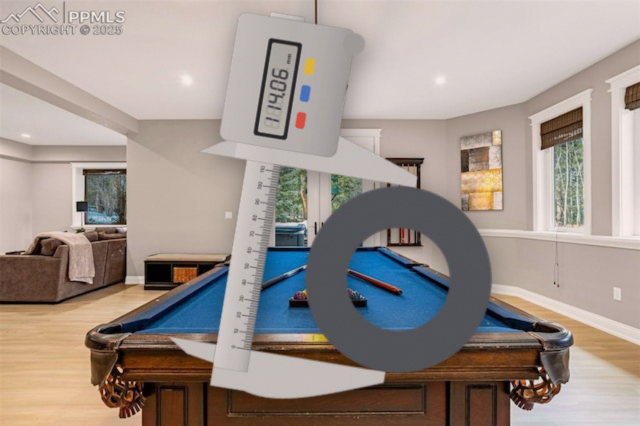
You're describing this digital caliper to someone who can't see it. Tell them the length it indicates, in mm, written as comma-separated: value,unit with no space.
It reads 114.06,mm
